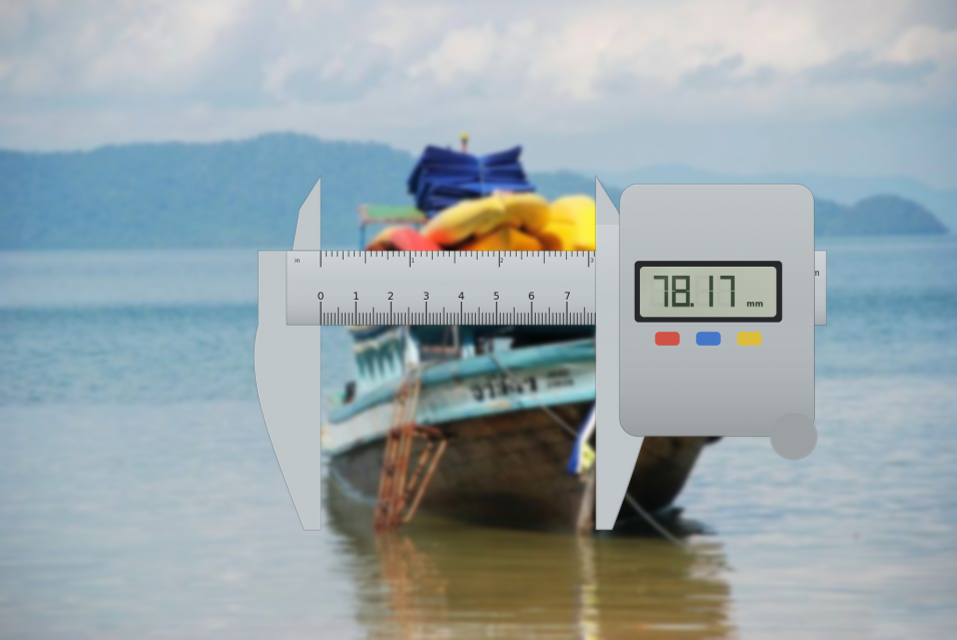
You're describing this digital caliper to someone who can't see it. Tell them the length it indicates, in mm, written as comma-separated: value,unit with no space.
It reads 78.17,mm
